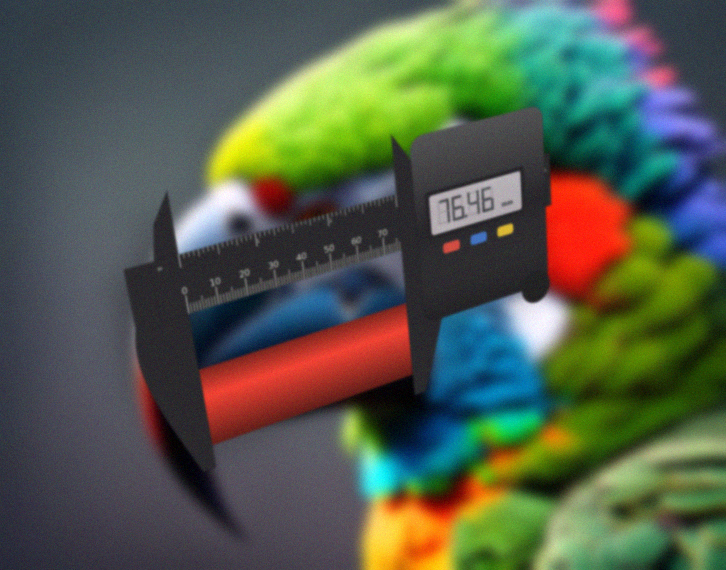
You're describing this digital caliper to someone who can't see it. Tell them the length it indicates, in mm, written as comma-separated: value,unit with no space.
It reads 76.46,mm
